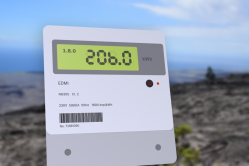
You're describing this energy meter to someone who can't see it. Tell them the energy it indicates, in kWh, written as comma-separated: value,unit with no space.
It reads 206.0,kWh
